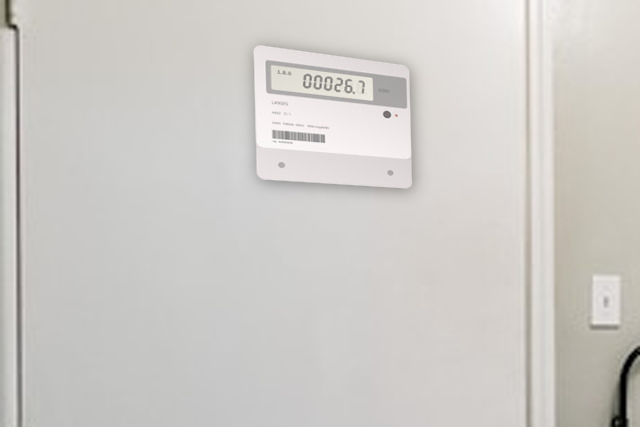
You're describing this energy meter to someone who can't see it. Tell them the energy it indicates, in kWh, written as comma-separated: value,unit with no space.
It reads 26.7,kWh
